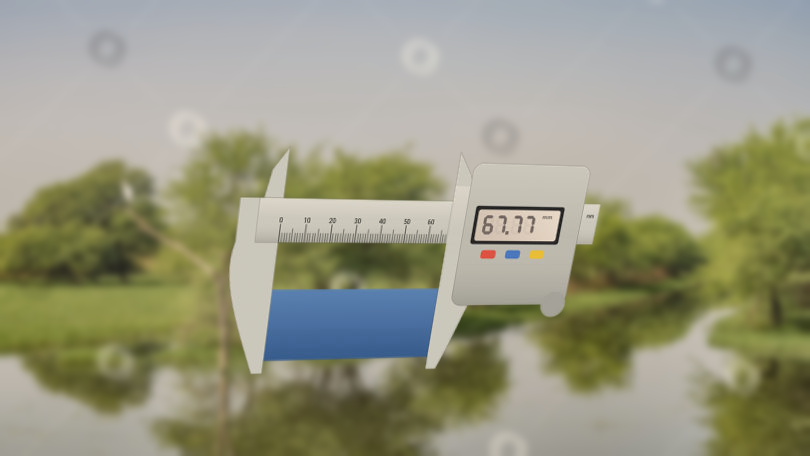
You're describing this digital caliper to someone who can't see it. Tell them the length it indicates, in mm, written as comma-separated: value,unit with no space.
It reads 67.77,mm
